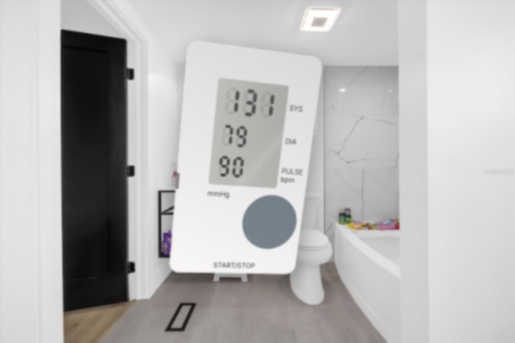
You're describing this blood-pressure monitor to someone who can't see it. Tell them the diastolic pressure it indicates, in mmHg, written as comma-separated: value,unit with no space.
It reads 79,mmHg
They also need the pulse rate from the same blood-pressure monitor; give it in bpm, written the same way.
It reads 90,bpm
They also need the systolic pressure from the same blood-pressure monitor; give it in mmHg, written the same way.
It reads 131,mmHg
